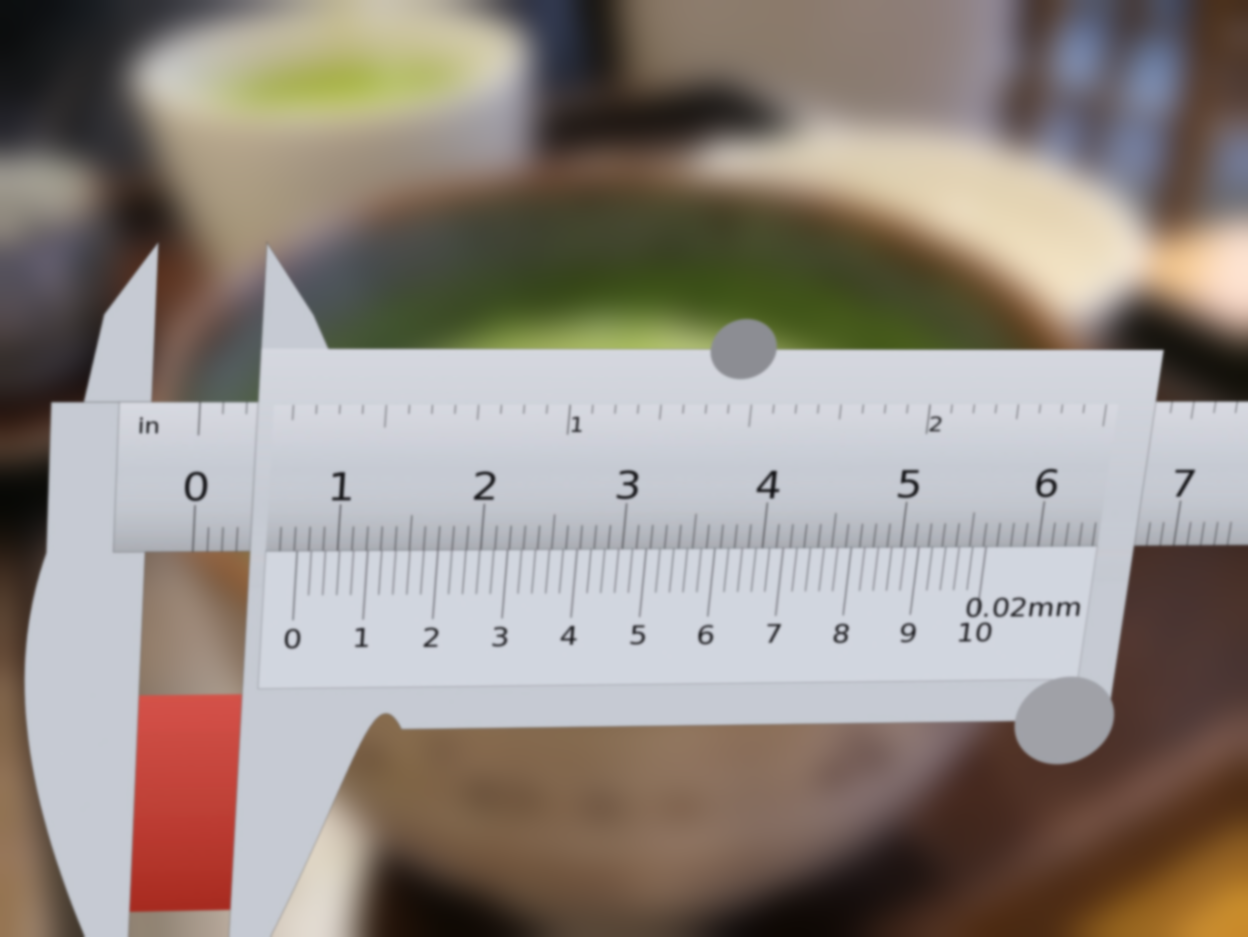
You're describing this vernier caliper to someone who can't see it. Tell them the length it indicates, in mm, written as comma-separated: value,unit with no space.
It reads 7.2,mm
